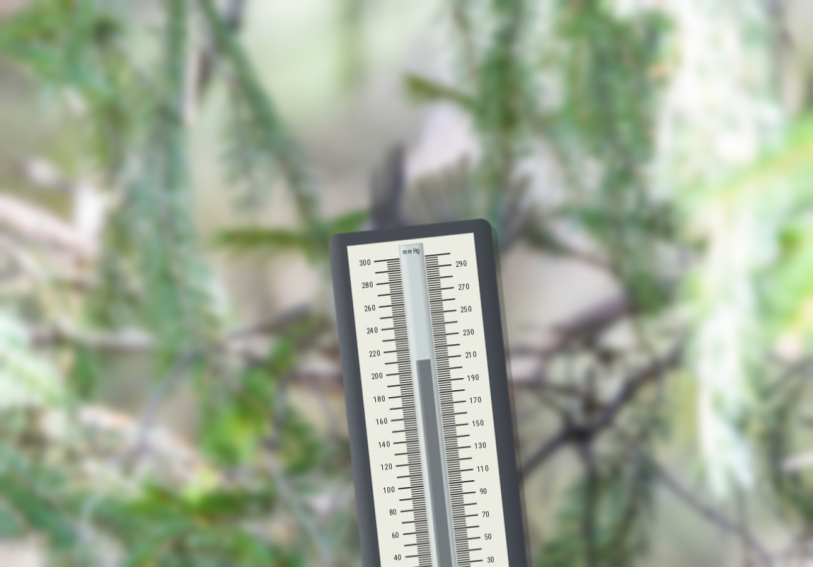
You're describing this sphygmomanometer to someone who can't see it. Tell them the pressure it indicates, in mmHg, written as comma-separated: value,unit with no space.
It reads 210,mmHg
